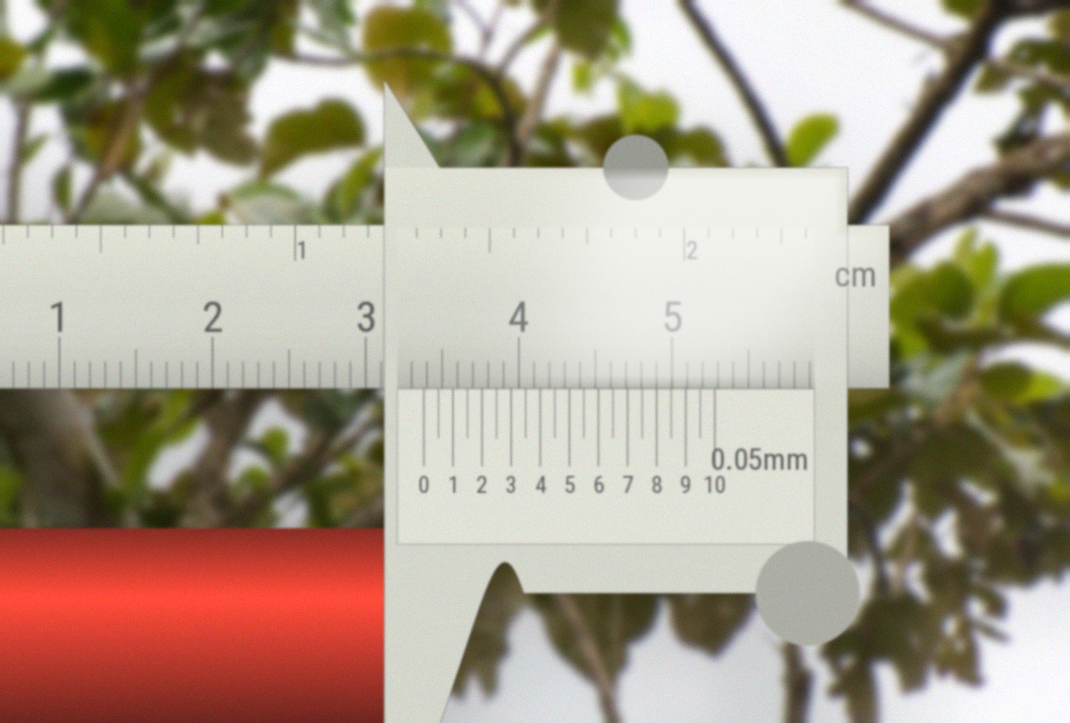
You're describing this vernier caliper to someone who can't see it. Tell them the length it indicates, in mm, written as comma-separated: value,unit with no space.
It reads 33.8,mm
